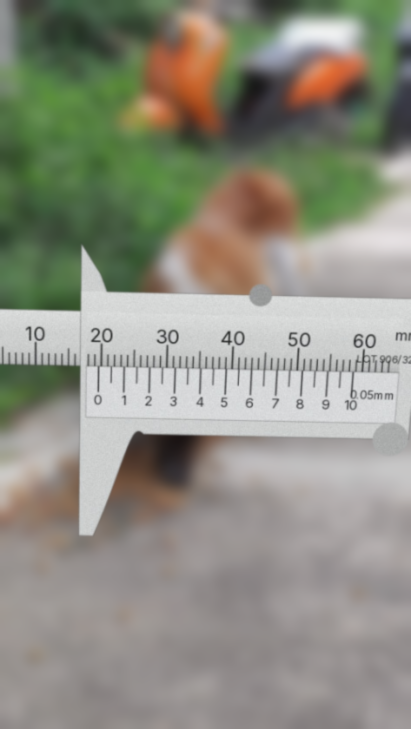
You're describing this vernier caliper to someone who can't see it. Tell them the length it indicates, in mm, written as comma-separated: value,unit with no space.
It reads 19.6,mm
